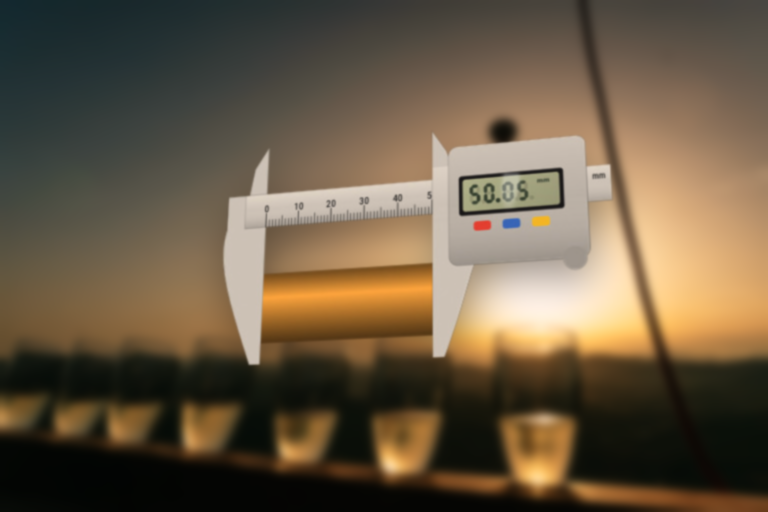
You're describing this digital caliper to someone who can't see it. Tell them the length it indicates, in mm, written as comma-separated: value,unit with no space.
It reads 50.05,mm
